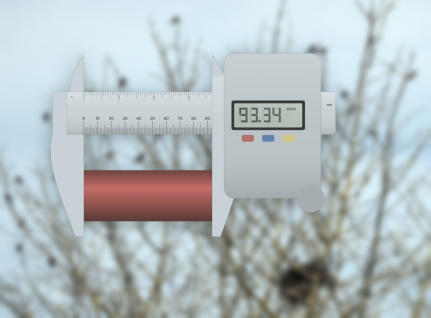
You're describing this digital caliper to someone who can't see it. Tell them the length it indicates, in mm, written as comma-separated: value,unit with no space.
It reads 93.34,mm
